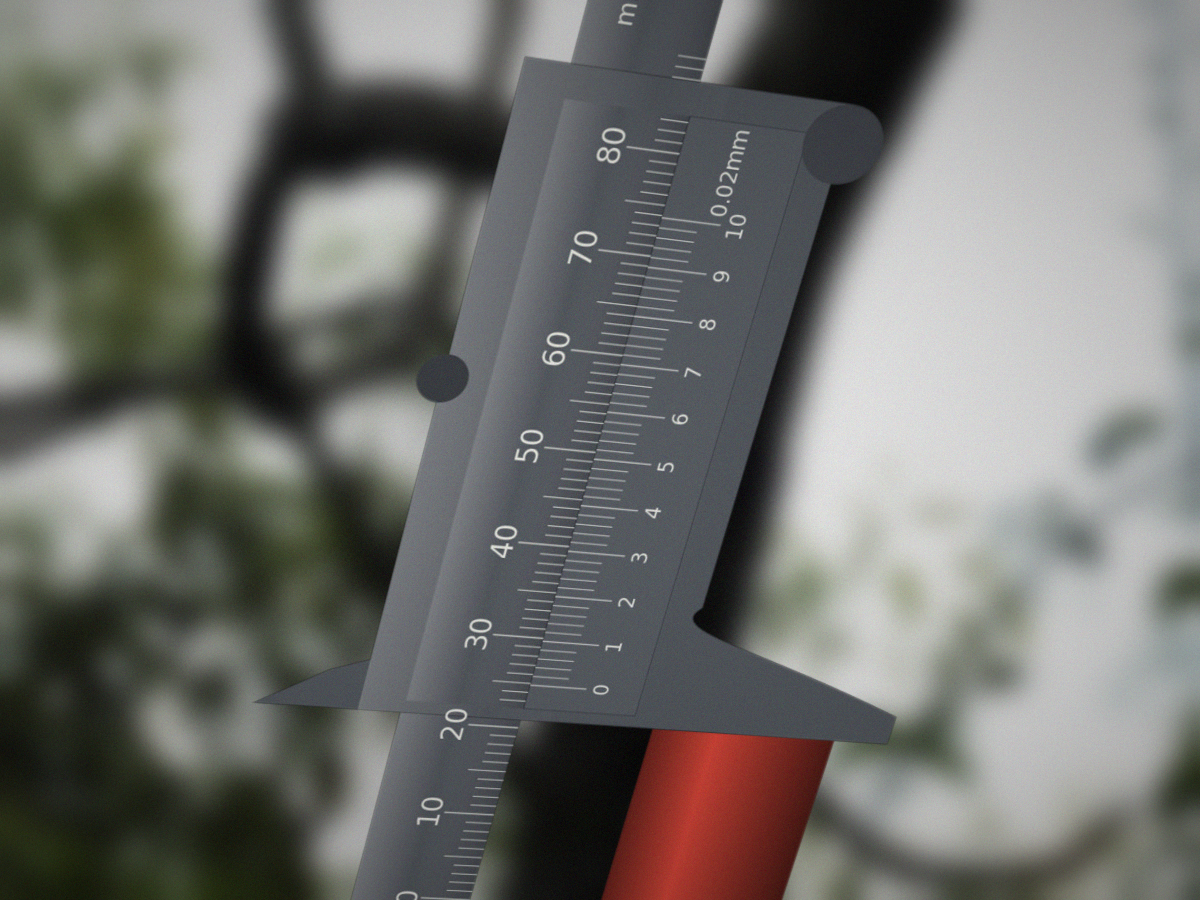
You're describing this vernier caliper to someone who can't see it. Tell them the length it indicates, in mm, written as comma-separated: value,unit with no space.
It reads 24.8,mm
